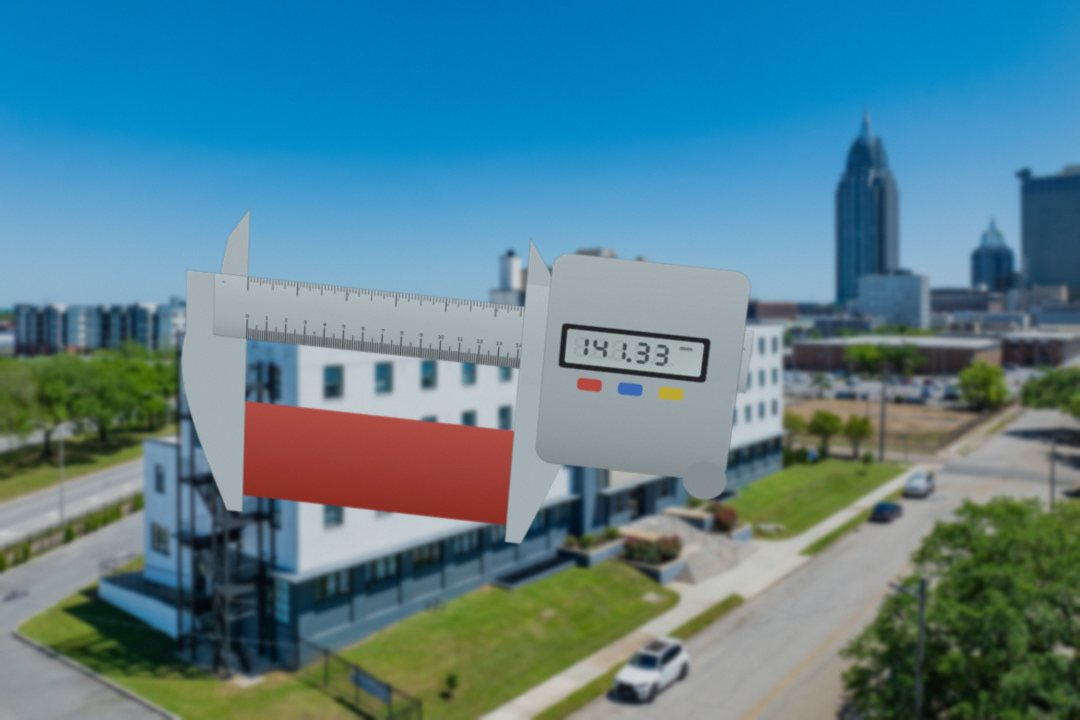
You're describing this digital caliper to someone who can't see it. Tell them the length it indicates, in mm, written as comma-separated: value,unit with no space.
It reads 141.33,mm
